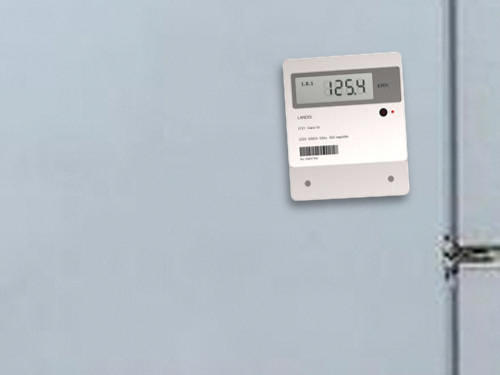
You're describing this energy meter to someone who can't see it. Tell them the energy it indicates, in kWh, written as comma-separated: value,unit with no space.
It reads 125.4,kWh
